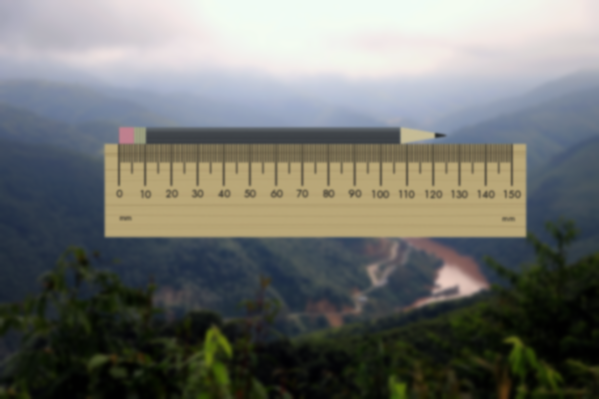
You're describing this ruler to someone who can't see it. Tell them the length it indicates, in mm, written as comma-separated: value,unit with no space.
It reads 125,mm
